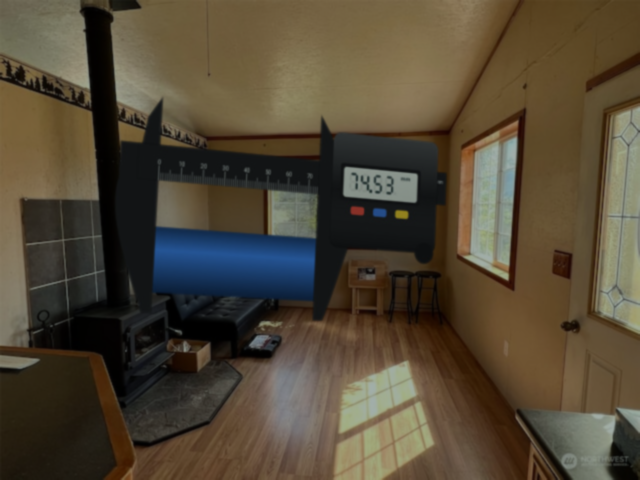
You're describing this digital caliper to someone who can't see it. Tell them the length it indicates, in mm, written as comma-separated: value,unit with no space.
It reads 74.53,mm
